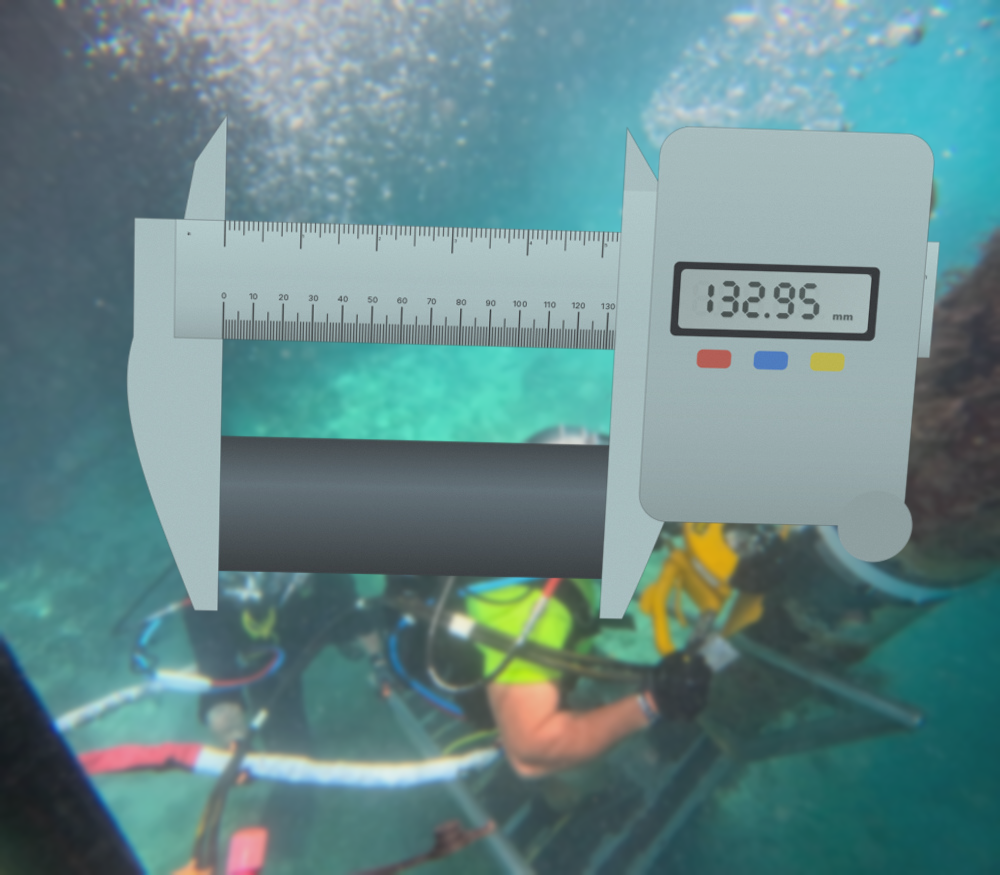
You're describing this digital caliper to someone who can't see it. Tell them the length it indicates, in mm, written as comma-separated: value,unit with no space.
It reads 132.95,mm
